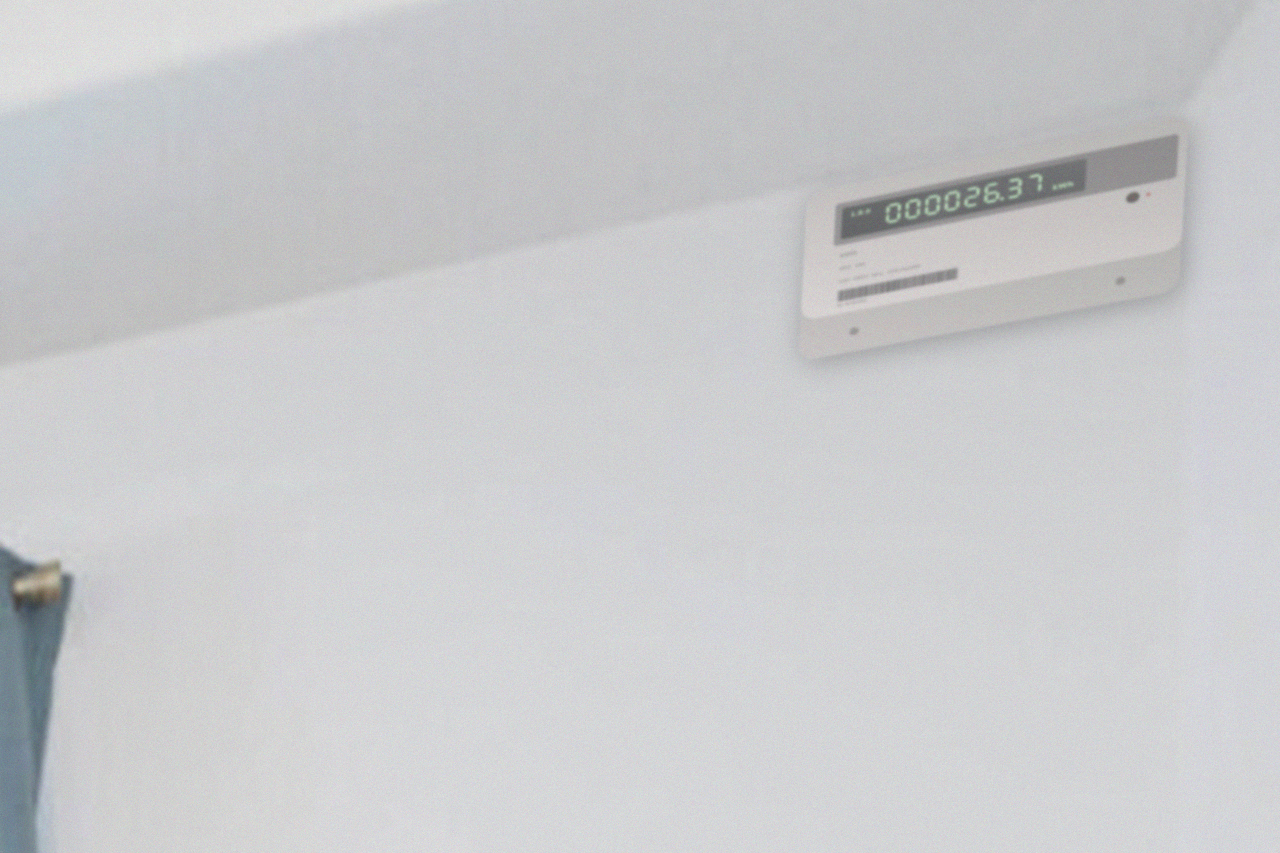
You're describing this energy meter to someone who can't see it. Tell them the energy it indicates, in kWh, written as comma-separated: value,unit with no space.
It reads 26.37,kWh
